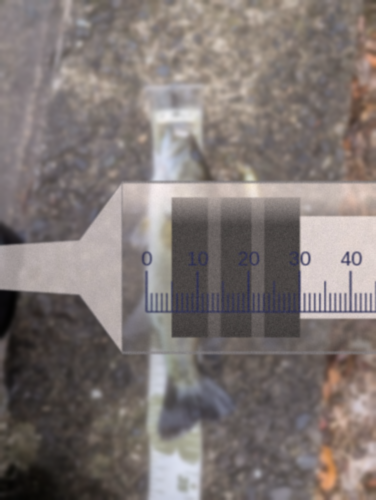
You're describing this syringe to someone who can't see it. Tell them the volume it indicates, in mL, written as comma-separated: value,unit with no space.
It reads 5,mL
